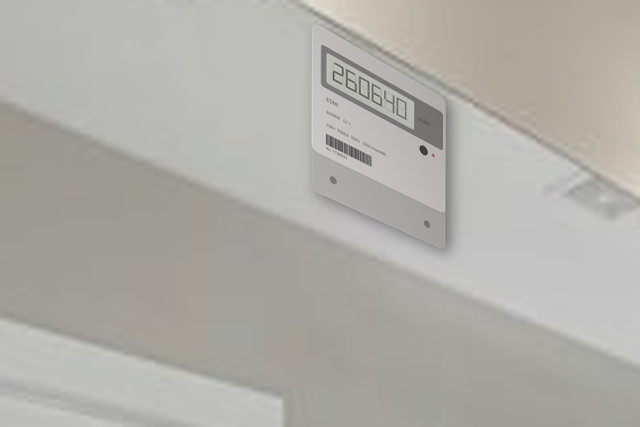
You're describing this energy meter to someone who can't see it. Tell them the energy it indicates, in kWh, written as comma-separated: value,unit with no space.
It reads 260640,kWh
